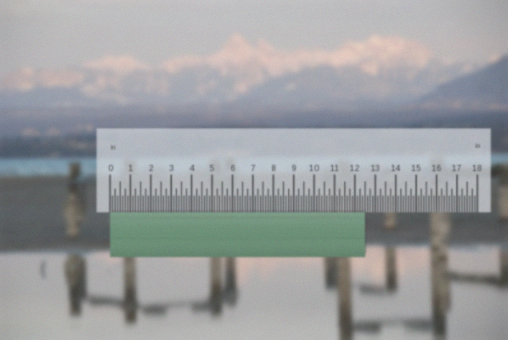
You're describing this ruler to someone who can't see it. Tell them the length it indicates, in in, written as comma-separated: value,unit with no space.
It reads 12.5,in
